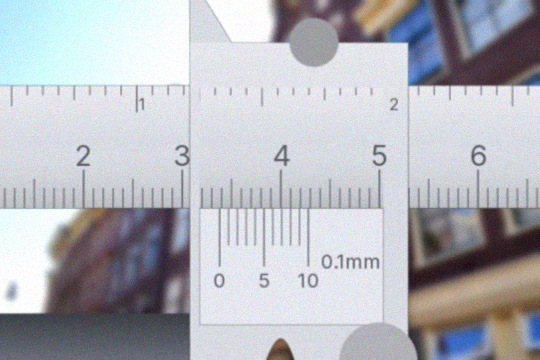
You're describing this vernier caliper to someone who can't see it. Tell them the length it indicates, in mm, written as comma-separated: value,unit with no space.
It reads 33.8,mm
